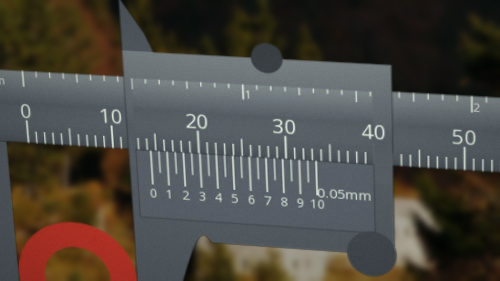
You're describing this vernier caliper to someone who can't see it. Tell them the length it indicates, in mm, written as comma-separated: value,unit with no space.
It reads 14.4,mm
